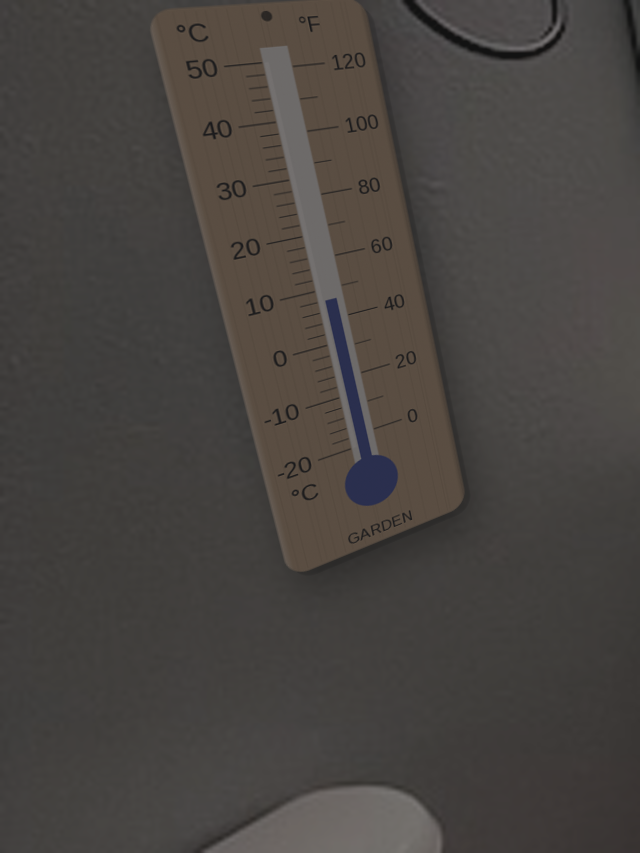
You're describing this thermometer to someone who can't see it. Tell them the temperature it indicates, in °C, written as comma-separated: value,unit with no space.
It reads 8,°C
